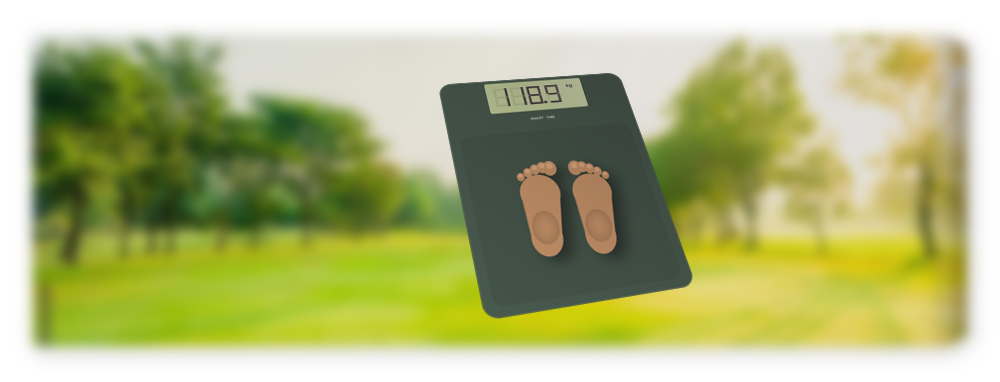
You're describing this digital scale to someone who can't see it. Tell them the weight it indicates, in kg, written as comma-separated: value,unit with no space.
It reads 118.9,kg
